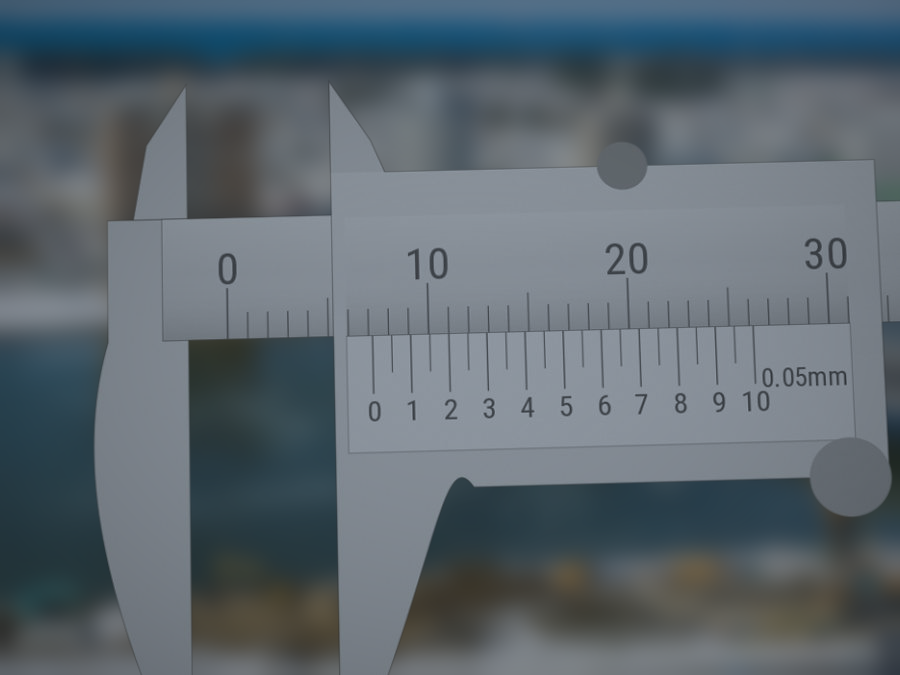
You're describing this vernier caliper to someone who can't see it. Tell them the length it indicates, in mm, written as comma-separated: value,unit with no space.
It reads 7.2,mm
